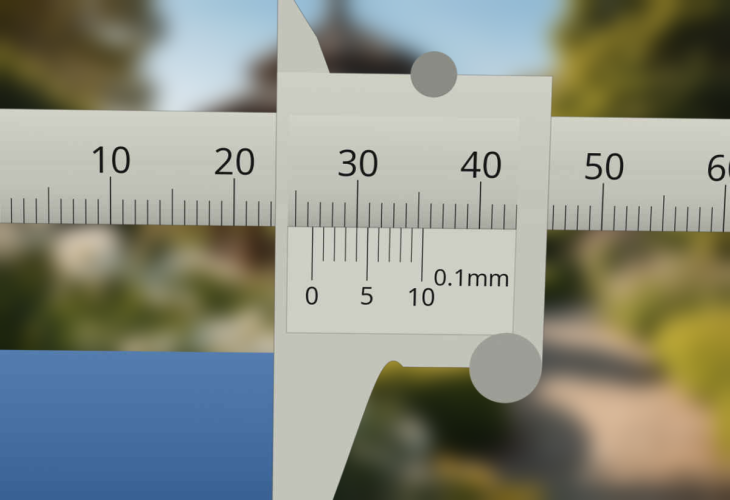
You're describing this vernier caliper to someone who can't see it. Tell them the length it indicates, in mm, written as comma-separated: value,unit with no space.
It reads 26.4,mm
